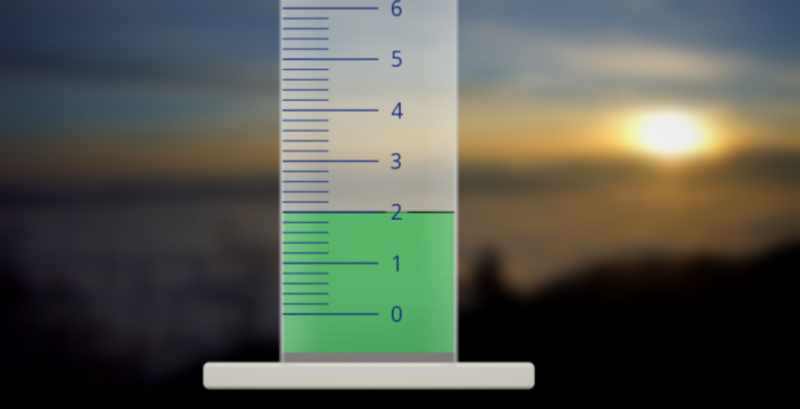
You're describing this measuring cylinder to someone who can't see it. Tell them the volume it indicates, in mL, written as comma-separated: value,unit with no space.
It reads 2,mL
